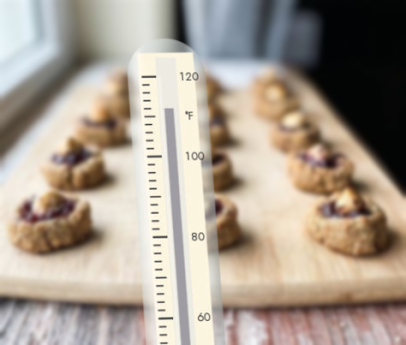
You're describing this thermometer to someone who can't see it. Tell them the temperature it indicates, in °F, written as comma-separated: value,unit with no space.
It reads 112,°F
